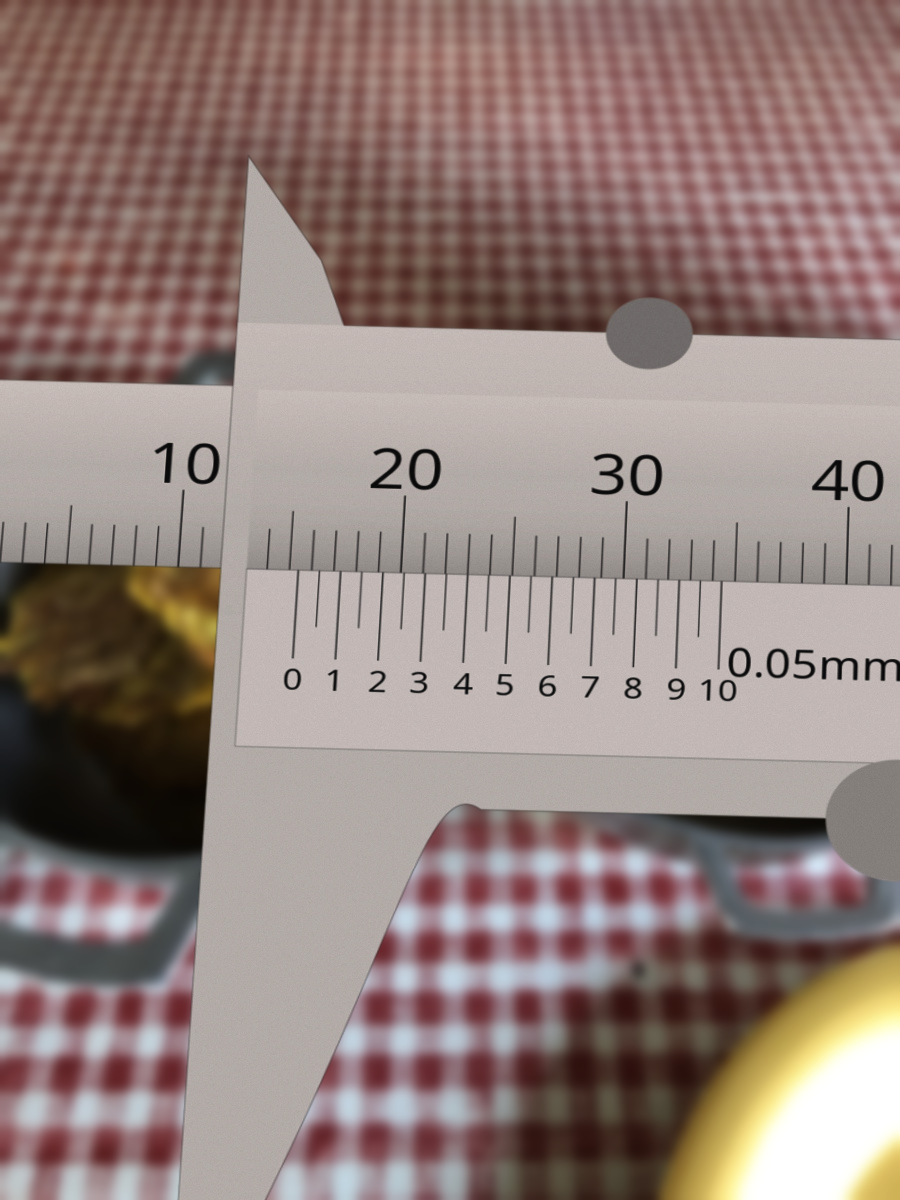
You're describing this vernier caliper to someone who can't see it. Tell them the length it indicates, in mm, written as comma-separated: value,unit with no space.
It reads 15.4,mm
